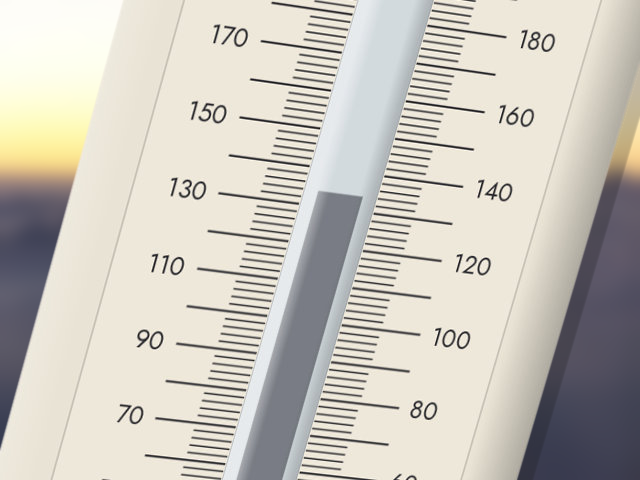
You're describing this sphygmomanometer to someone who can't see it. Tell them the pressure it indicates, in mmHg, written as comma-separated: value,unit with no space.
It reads 134,mmHg
